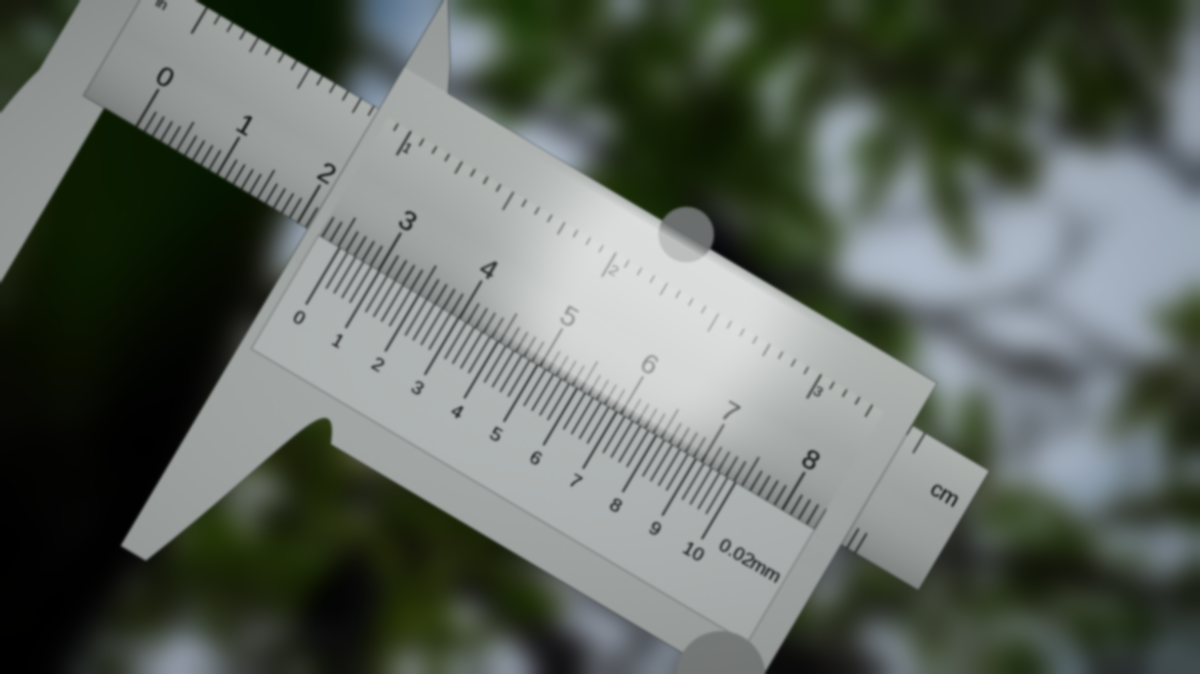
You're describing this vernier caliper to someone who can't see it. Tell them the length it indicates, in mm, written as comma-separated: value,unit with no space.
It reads 25.2,mm
